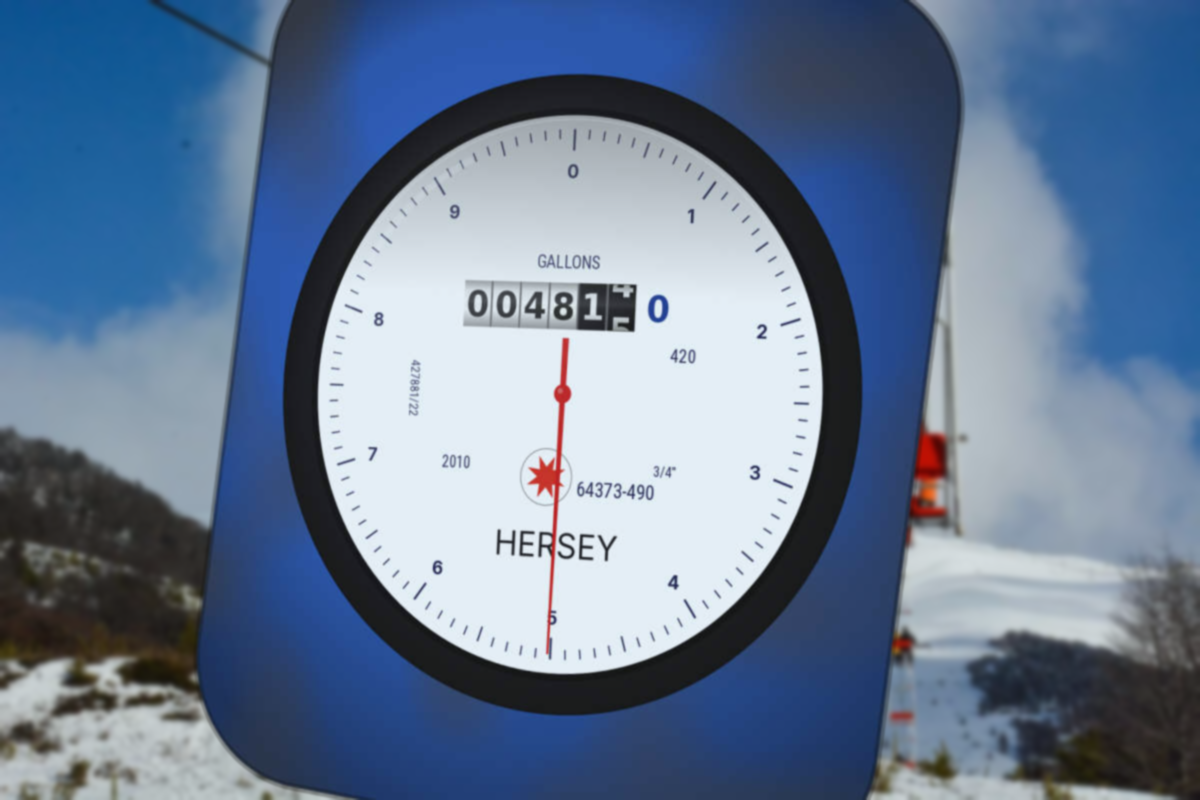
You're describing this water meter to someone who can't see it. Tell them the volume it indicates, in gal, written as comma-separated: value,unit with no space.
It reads 48145.0,gal
